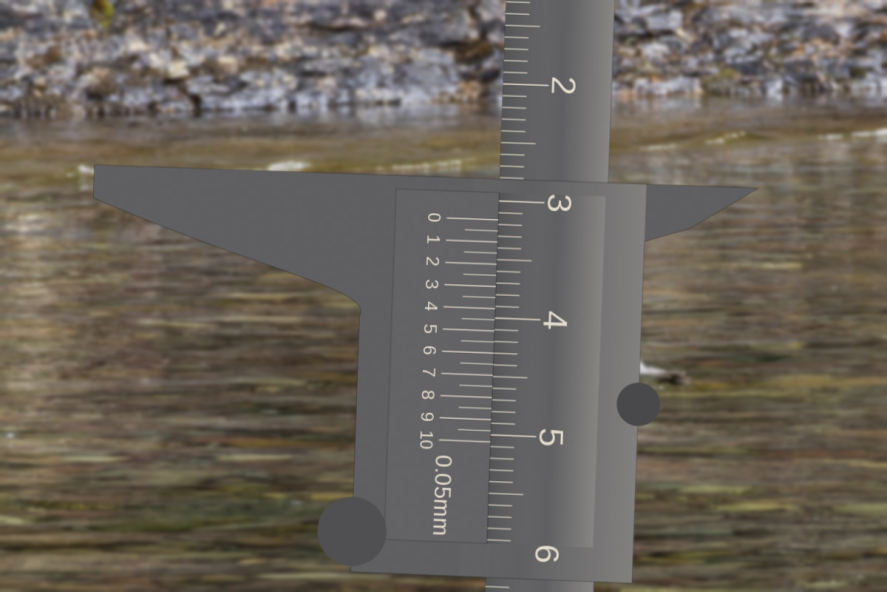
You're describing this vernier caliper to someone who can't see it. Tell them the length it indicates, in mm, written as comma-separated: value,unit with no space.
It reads 31.6,mm
